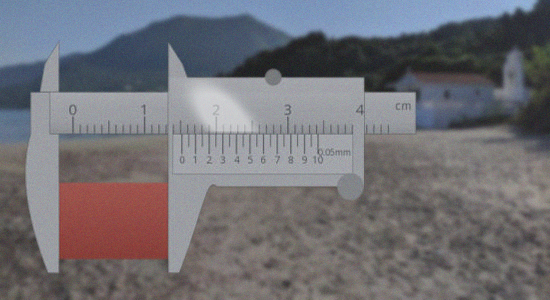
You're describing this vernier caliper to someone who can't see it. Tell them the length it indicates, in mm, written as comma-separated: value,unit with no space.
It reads 15.2,mm
